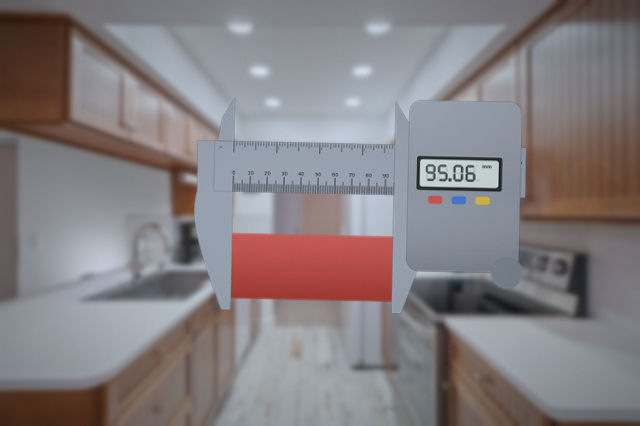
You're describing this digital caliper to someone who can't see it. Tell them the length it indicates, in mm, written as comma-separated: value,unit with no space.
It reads 95.06,mm
